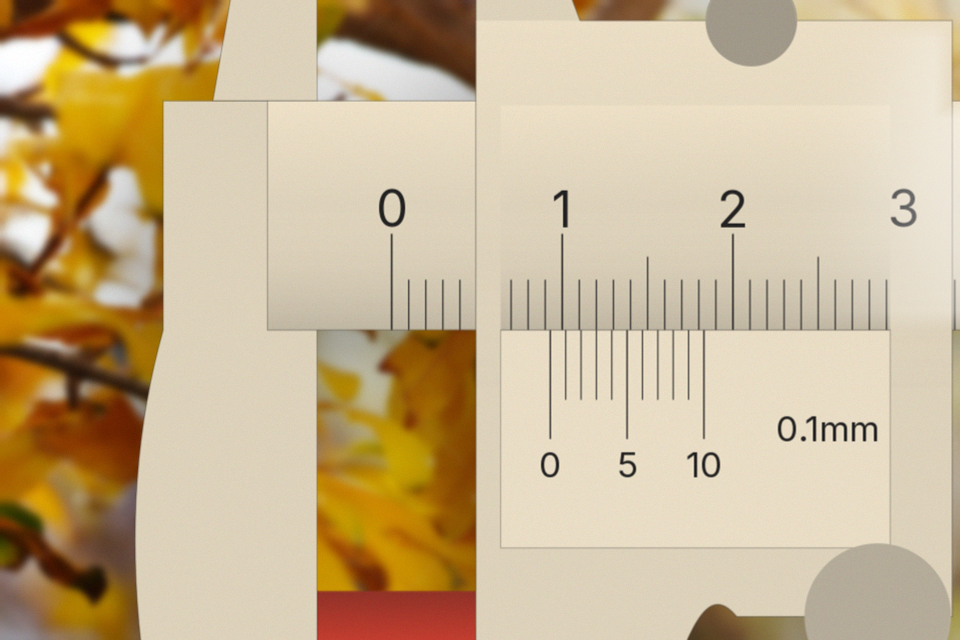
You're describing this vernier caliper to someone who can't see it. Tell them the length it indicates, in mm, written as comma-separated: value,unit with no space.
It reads 9.3,mm
